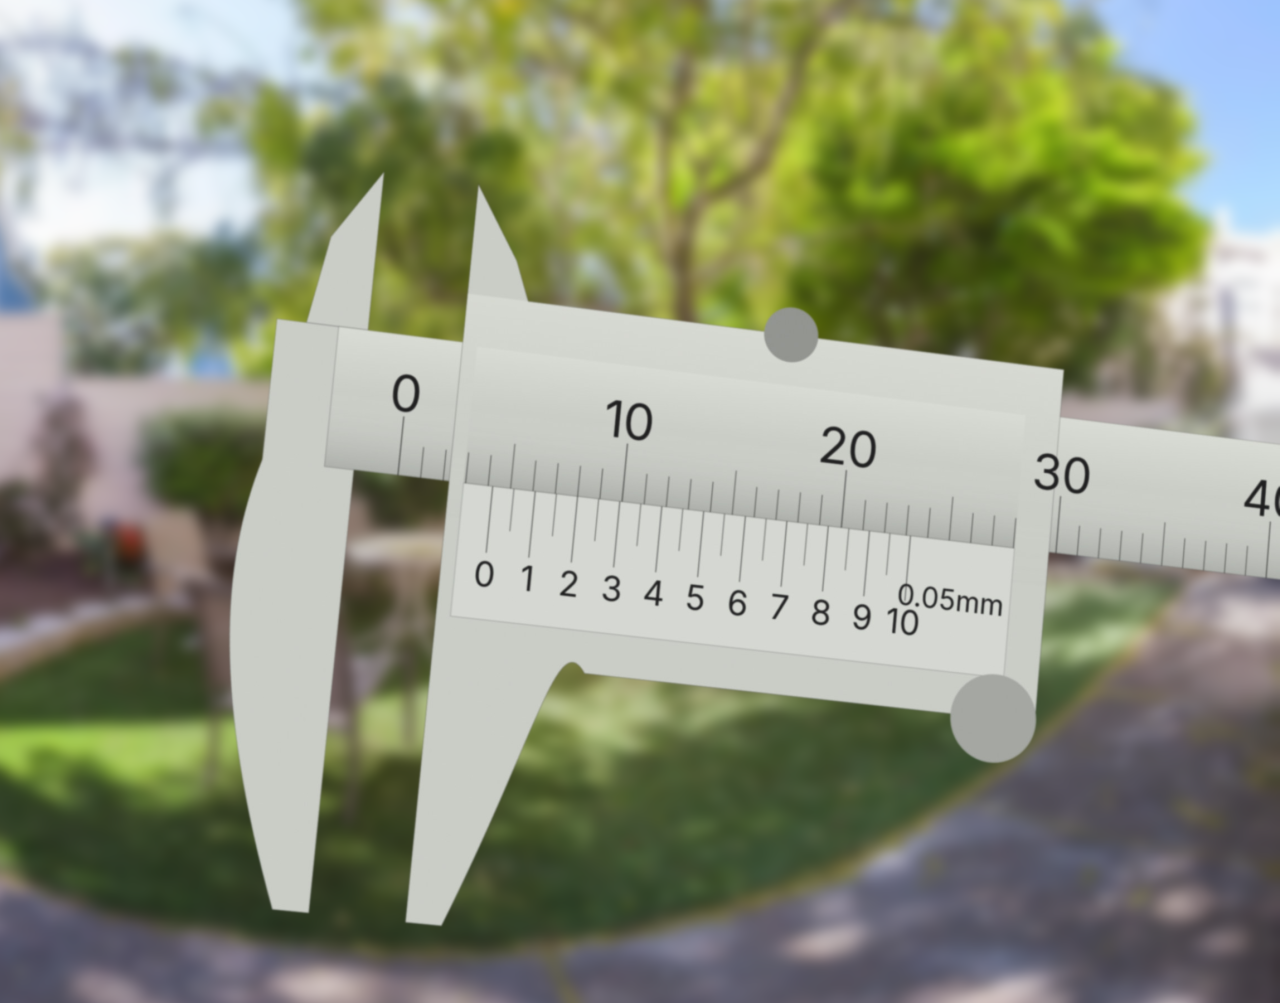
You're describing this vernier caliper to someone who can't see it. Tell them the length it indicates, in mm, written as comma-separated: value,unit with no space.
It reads 4.2,mm
